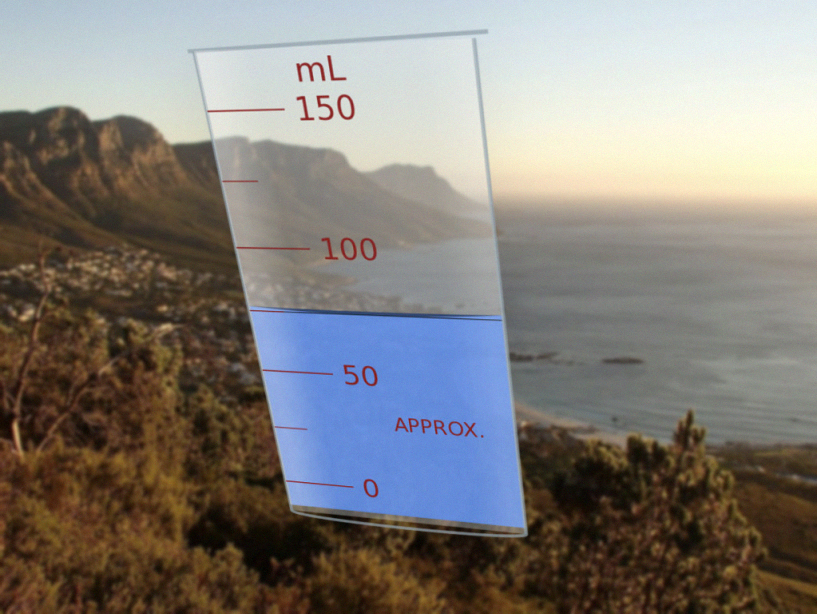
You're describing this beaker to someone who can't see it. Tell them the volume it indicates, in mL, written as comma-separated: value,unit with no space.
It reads 75,mL
